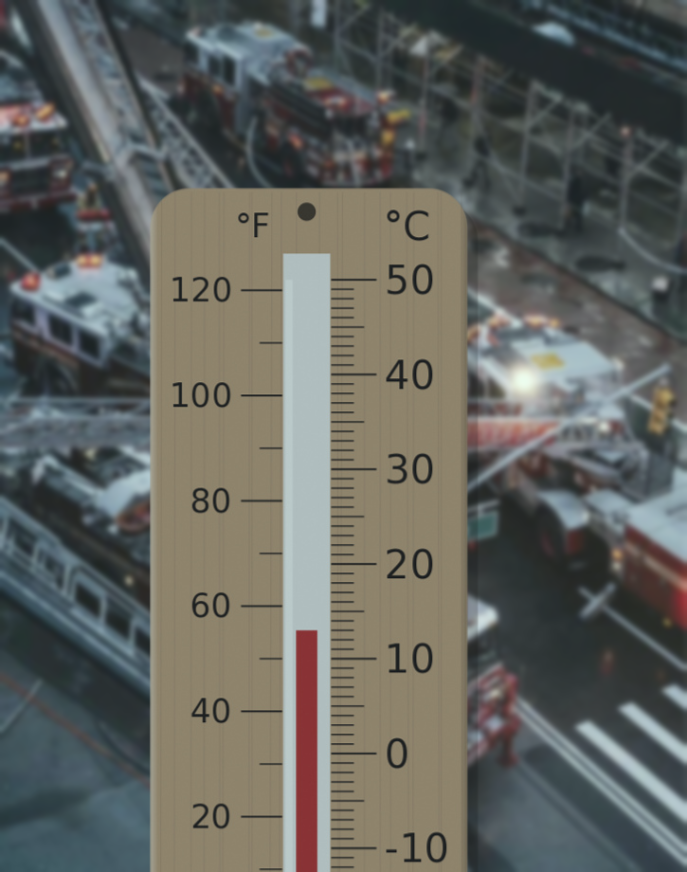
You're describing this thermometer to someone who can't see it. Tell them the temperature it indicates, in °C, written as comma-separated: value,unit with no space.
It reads 13,°C
